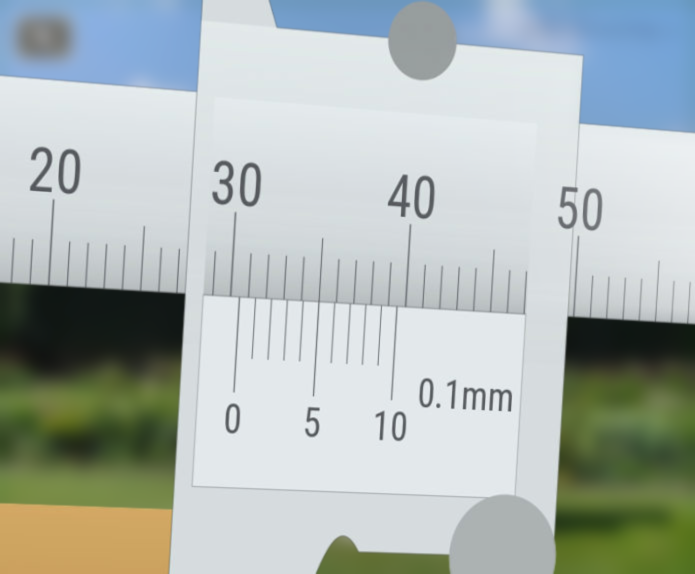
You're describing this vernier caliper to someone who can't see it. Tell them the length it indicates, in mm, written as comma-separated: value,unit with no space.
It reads 30.5,mm
